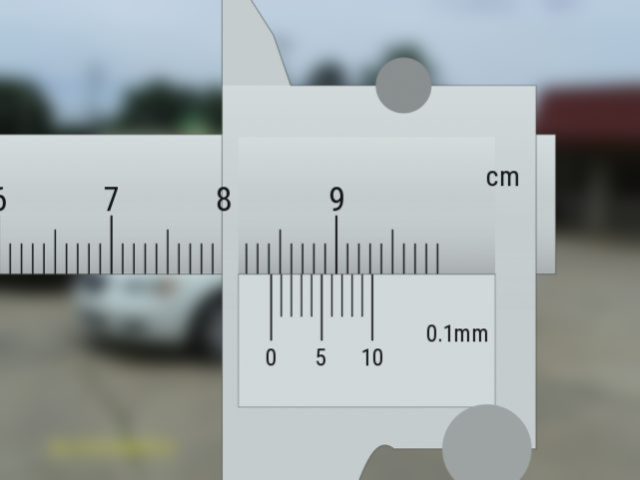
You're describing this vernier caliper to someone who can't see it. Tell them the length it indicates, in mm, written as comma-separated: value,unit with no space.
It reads 84.2,mm
